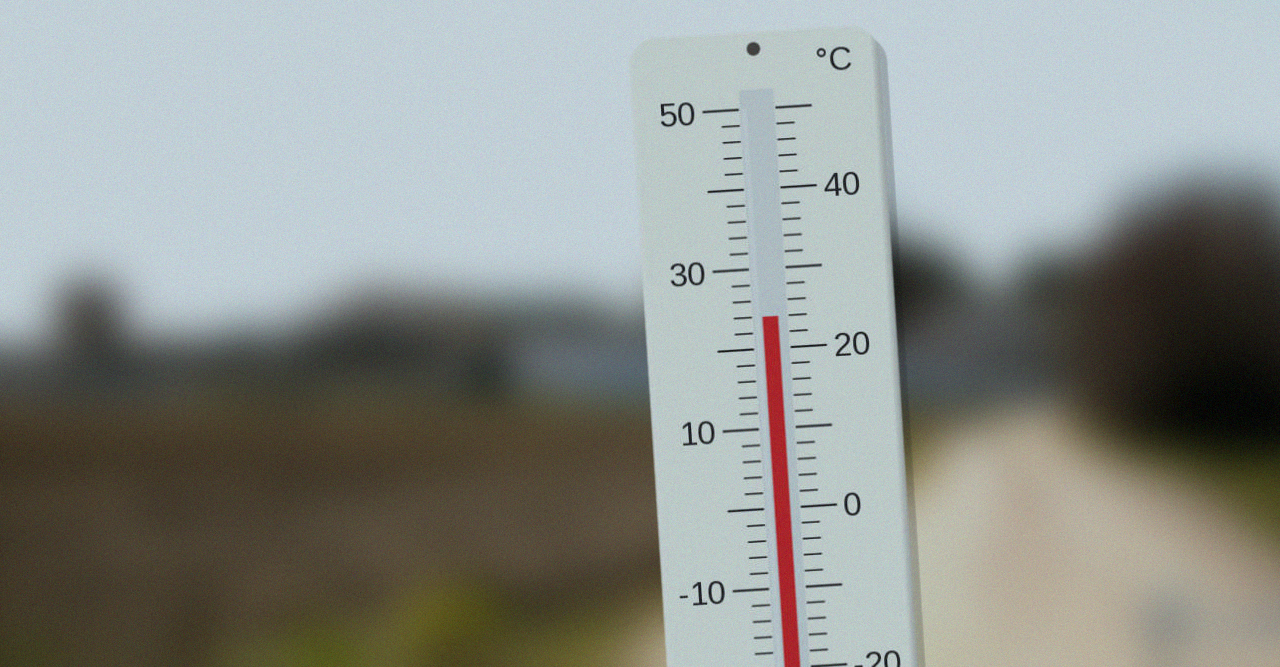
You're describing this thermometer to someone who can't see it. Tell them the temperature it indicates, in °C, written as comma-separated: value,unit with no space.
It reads 24,°C
